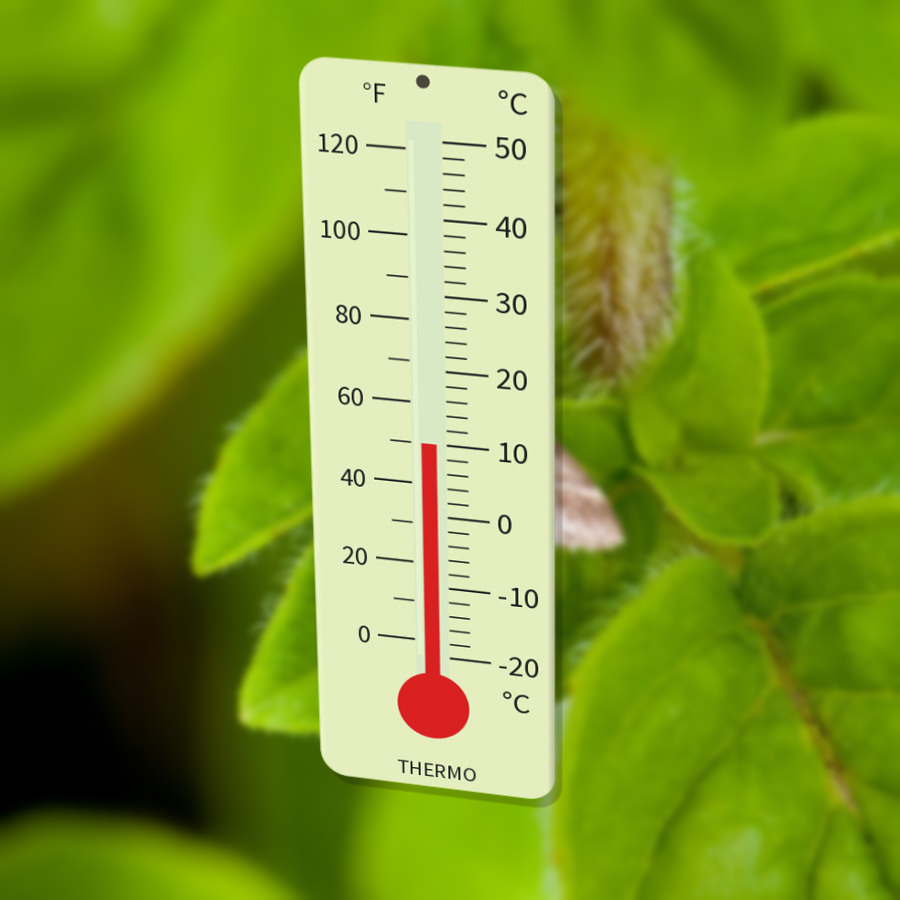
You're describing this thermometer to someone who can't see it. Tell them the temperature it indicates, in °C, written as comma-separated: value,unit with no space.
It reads 10,°C
